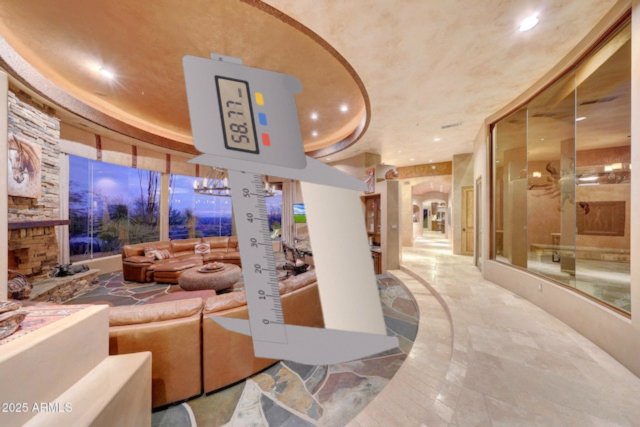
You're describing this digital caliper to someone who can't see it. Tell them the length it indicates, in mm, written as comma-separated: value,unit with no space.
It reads 58.77,mm
